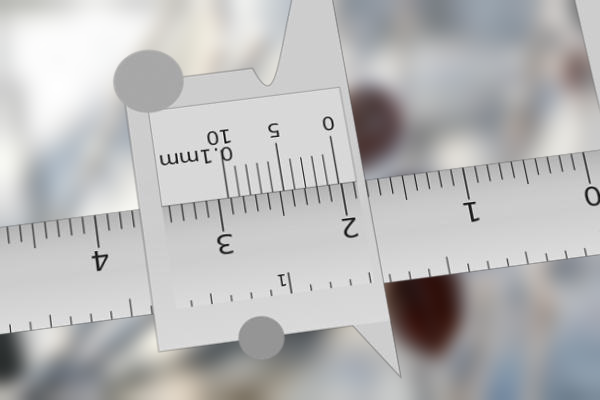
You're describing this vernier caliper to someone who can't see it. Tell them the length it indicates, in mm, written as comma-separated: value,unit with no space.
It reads 20.2,mm
